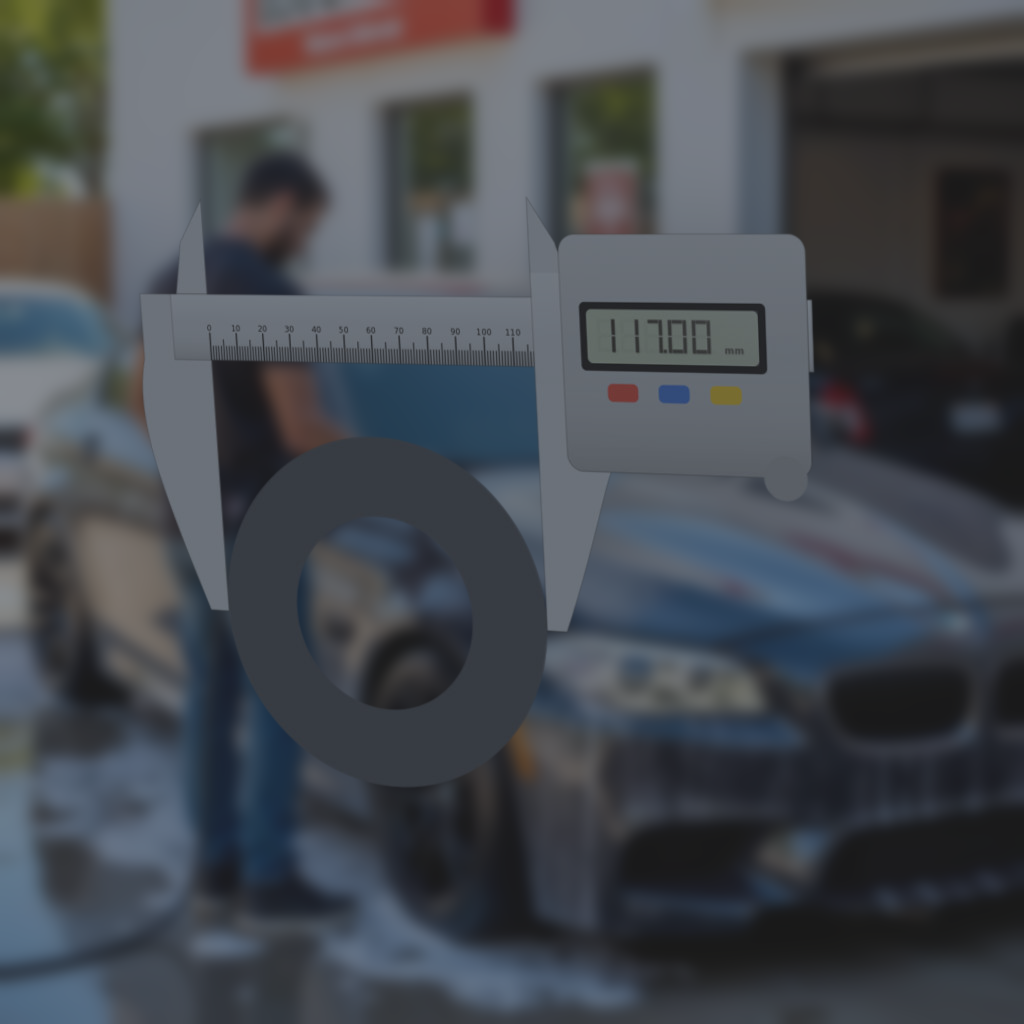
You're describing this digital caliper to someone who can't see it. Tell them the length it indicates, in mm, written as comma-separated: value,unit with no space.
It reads 117.00,mm
